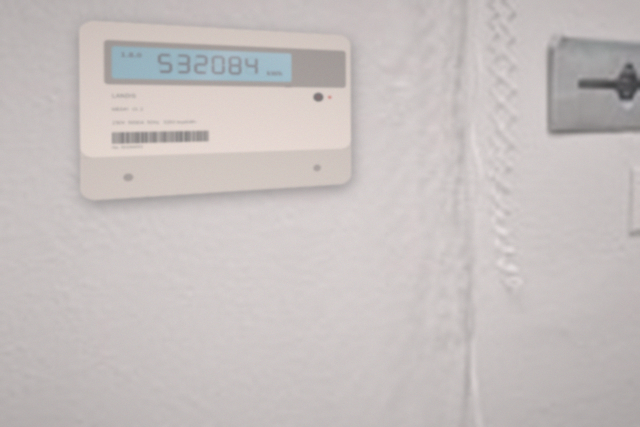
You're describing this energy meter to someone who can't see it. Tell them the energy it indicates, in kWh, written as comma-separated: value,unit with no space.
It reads 532084,kWh
